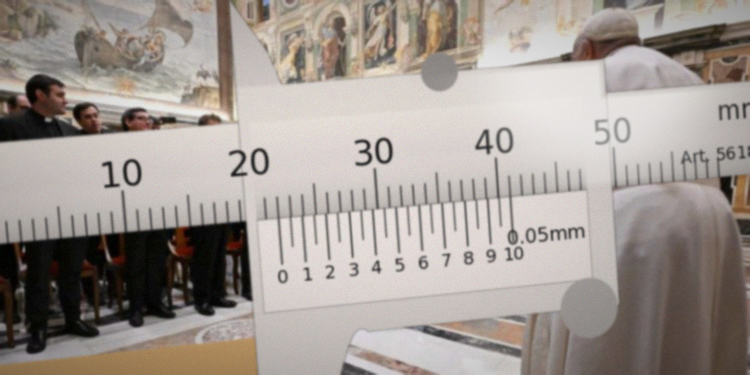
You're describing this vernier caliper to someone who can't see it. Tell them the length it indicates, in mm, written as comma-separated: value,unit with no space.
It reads 22.0,mm
